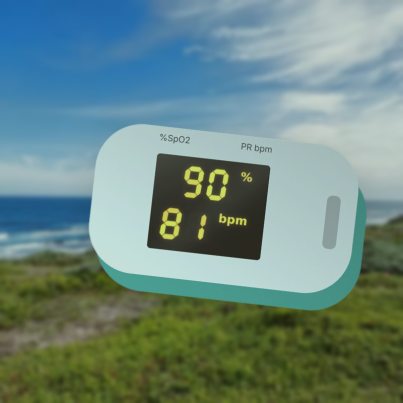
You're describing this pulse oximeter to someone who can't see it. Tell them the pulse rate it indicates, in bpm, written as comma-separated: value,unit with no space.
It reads 81,bpm
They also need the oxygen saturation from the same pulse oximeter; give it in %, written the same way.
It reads 90,%
